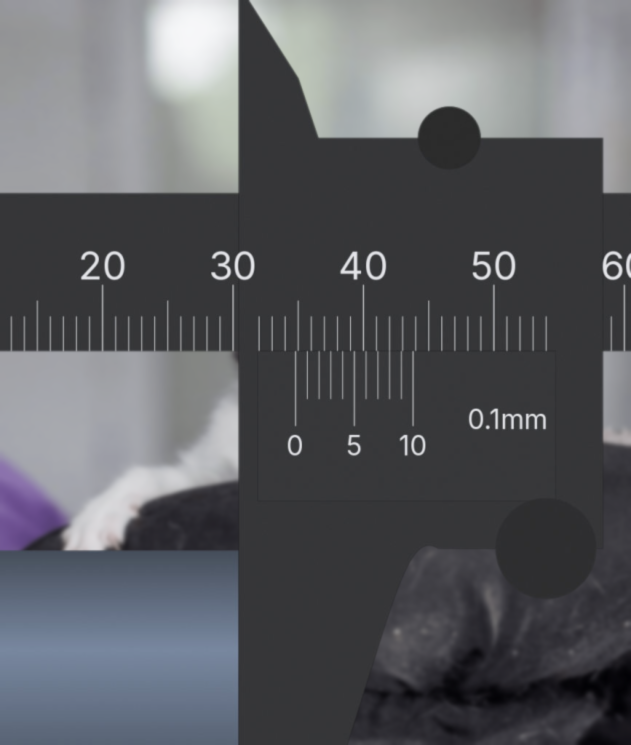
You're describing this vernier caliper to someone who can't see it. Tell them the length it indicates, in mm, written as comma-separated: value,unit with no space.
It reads 34.8,mm
